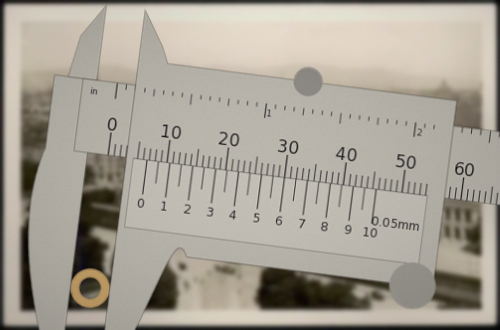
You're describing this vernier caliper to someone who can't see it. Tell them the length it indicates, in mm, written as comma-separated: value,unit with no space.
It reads 6.6,mm
